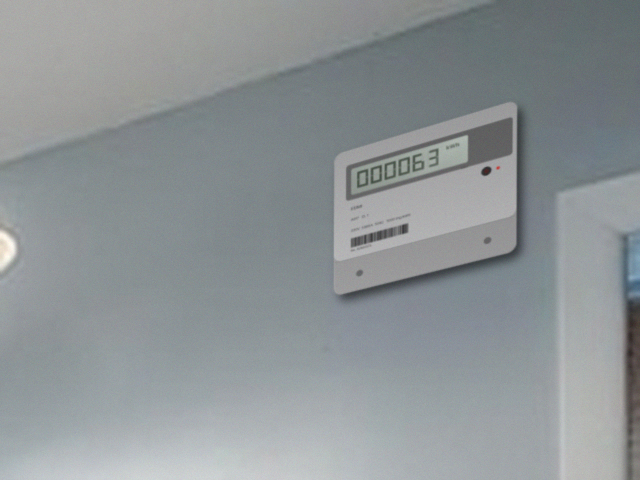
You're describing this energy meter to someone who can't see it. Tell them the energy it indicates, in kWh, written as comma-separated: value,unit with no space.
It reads 63,kWh
